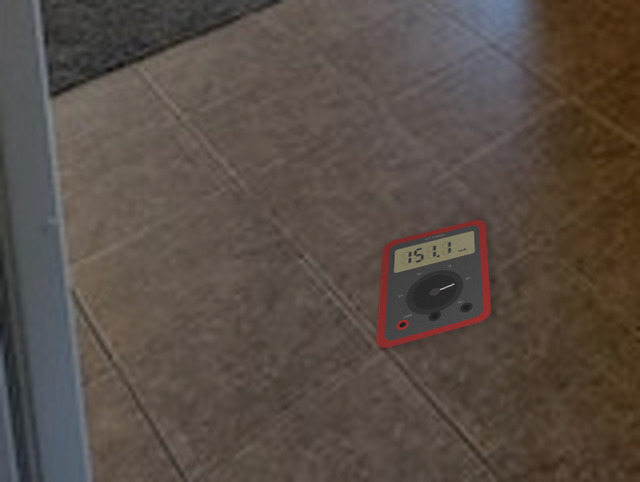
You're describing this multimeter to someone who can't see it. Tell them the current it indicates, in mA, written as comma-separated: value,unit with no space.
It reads 151.1,mA
